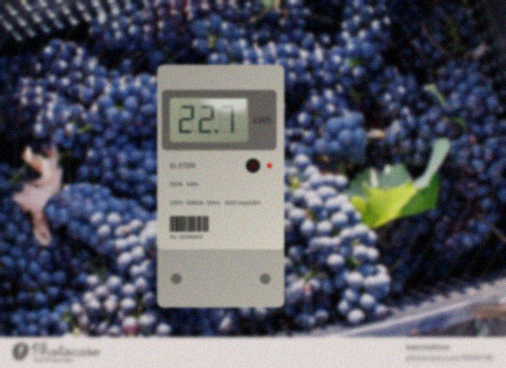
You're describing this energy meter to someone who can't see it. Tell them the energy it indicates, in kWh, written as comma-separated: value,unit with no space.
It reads 22.7,kWh
